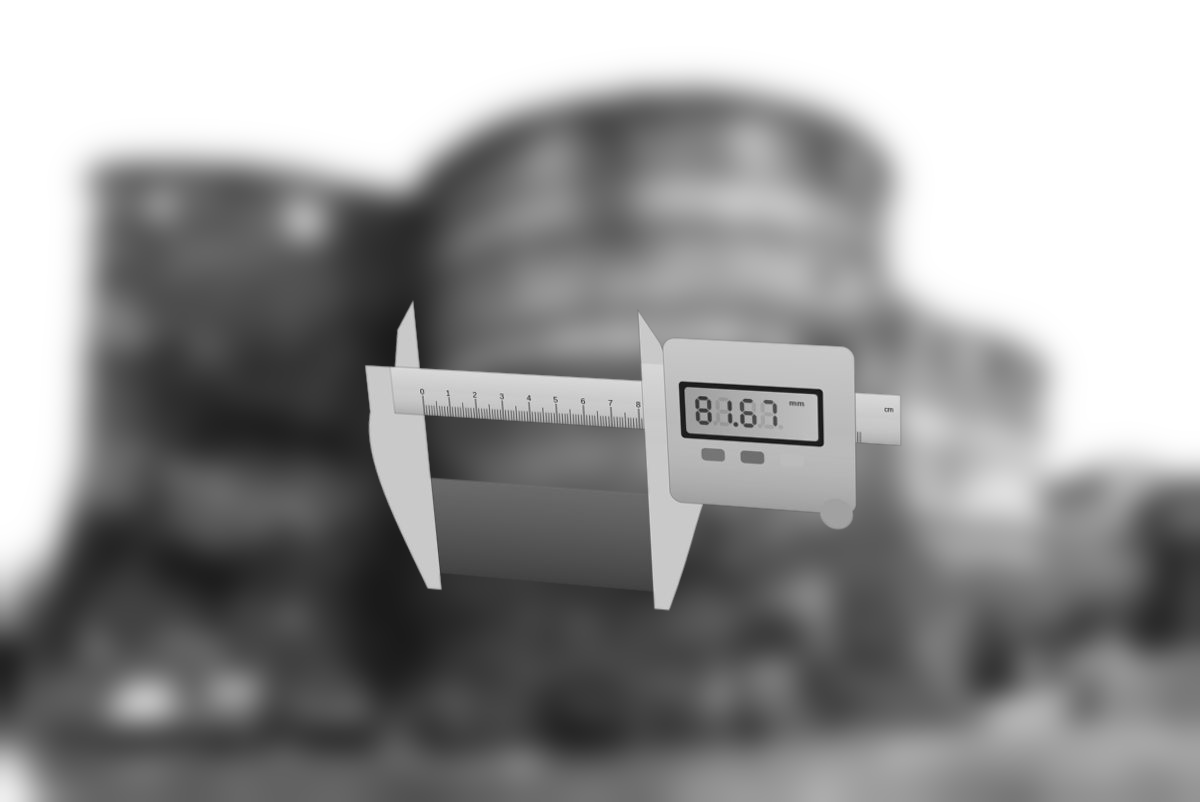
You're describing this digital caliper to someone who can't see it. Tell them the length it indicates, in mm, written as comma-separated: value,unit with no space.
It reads 81.67,mm
